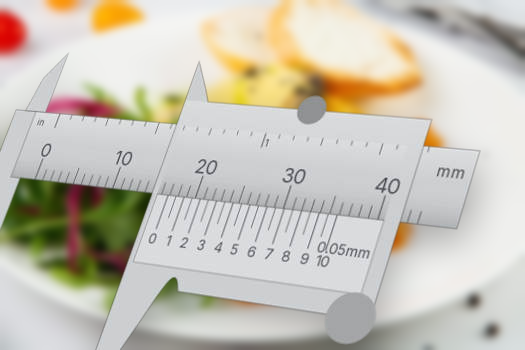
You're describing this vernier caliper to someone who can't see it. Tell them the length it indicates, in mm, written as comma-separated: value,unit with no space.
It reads 16.8,mm
